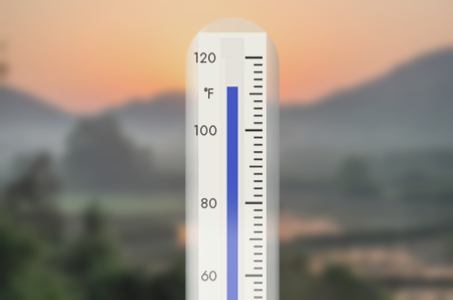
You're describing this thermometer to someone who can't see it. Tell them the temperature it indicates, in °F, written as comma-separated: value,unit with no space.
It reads 112,°F
